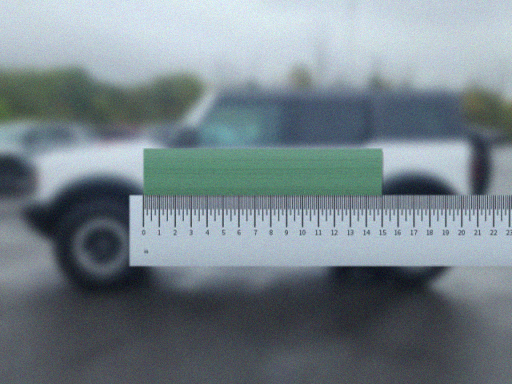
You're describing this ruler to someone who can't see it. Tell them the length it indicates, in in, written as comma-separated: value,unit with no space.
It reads 15,in
